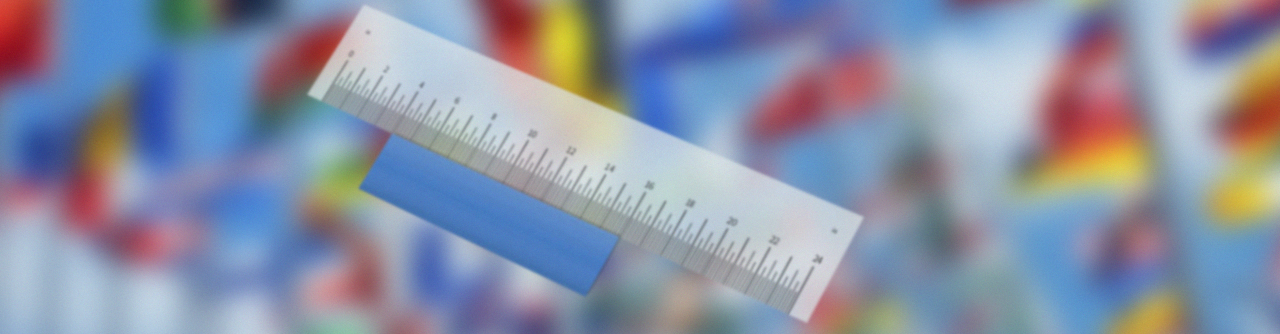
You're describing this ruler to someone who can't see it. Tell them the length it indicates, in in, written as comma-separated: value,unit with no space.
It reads 12,in
